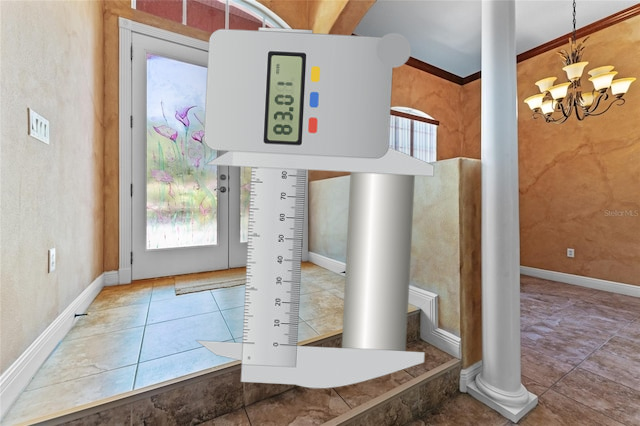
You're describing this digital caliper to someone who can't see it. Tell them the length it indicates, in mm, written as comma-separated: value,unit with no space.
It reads 83.01,mm
